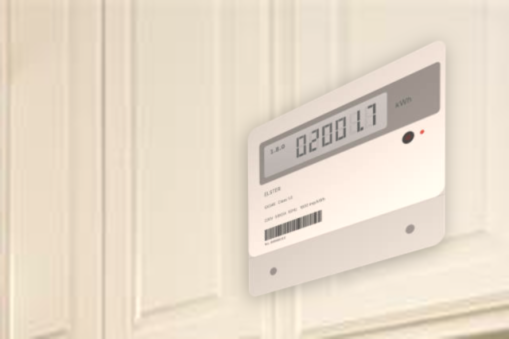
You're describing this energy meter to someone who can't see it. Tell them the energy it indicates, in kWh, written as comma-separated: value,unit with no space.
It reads 2001.7,kWh
